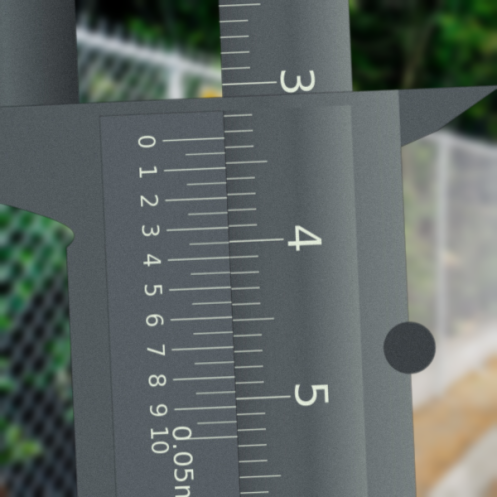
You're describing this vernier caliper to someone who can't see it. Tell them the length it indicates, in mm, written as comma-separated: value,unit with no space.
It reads 33.4,mm
